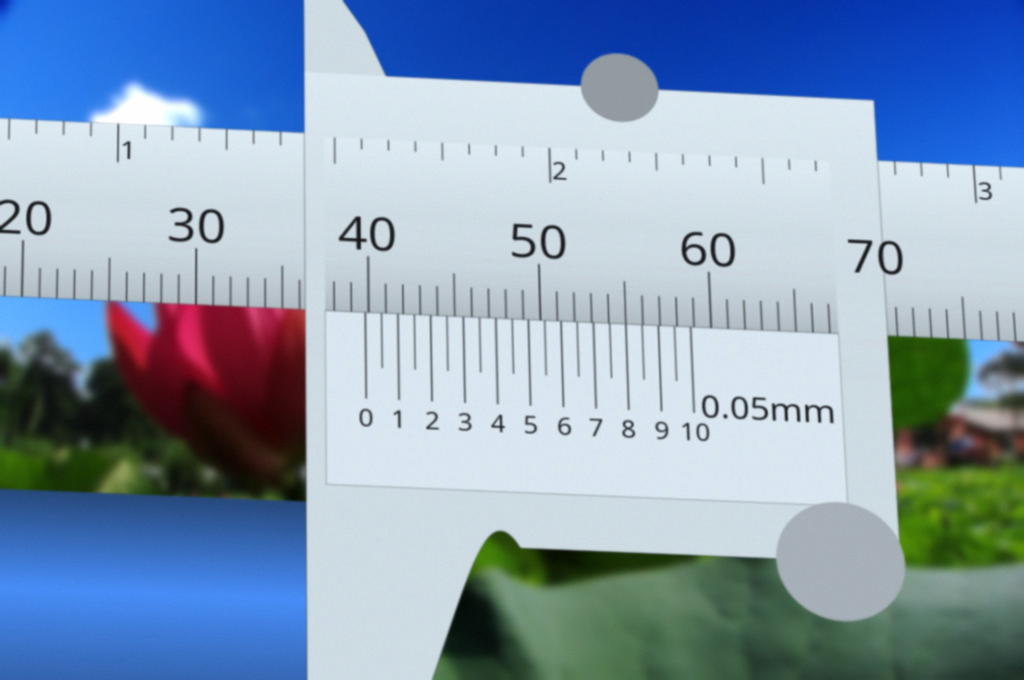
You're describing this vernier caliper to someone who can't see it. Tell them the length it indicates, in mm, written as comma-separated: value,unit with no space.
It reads 39.8,mm
